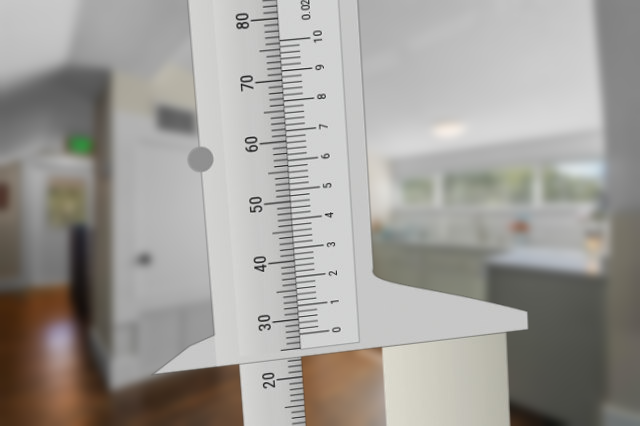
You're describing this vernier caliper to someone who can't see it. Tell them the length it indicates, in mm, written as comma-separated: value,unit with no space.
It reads 27.4,mm
